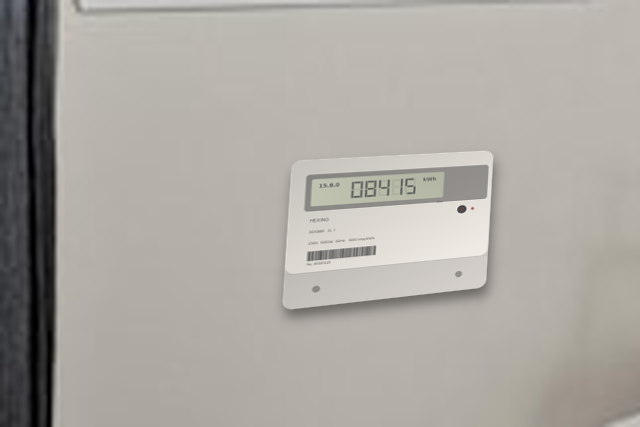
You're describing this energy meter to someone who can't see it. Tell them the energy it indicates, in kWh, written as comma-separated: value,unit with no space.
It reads 8415,kWh
